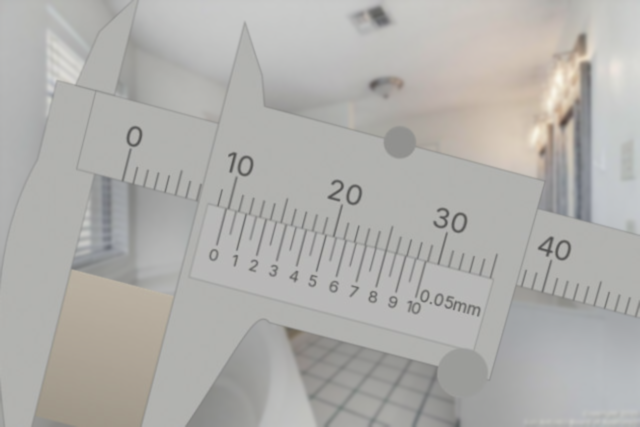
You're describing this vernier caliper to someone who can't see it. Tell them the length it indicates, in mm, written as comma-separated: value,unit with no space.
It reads 9.8,mm
